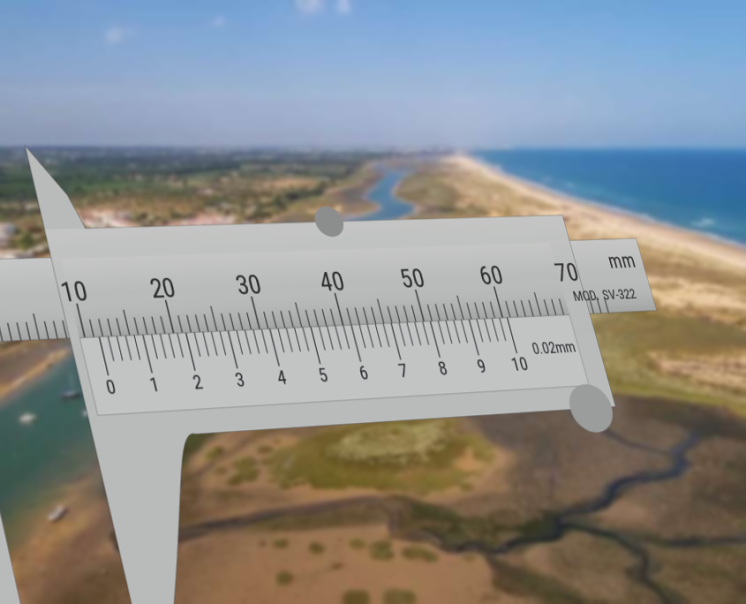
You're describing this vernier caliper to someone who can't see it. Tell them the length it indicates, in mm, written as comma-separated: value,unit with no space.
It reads 11.6,mm
